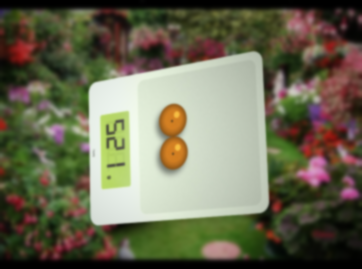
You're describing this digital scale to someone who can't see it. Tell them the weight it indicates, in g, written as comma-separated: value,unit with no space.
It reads 521,g
